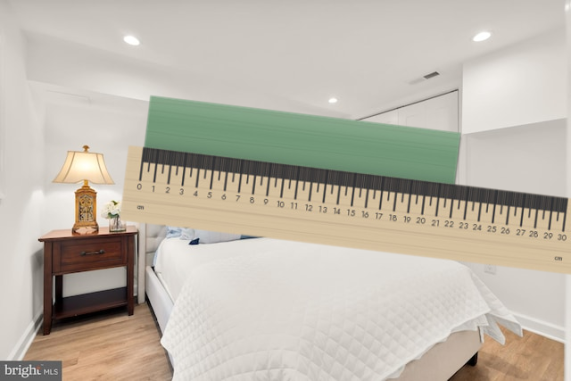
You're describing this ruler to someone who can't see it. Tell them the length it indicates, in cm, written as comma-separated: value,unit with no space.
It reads 22,cm
